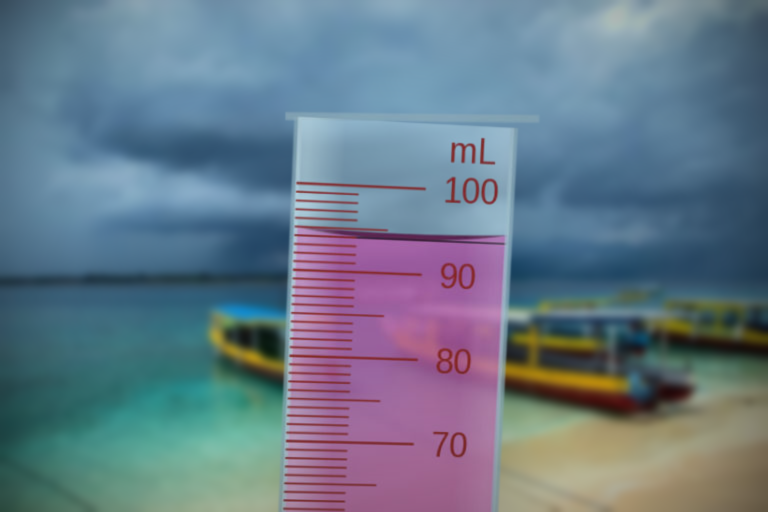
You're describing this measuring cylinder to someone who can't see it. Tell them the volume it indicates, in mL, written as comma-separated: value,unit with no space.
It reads 94,mL
